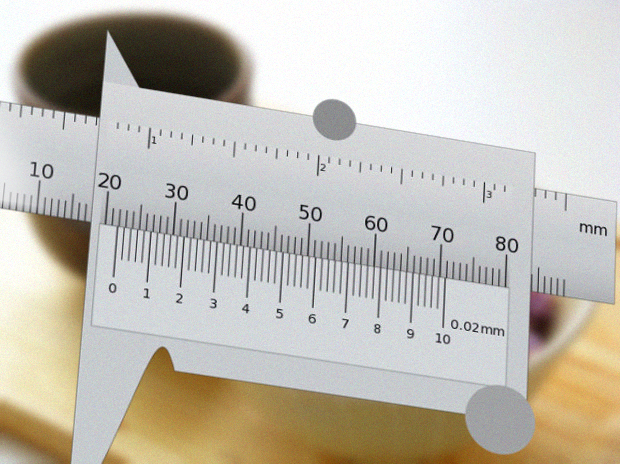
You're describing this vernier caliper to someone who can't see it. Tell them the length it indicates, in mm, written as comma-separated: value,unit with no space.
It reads 21.8,mm
